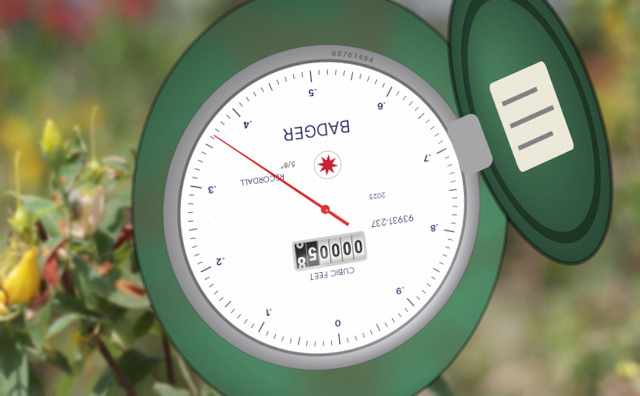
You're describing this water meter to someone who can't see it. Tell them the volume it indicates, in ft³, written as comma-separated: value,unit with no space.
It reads 58.36,ft³
